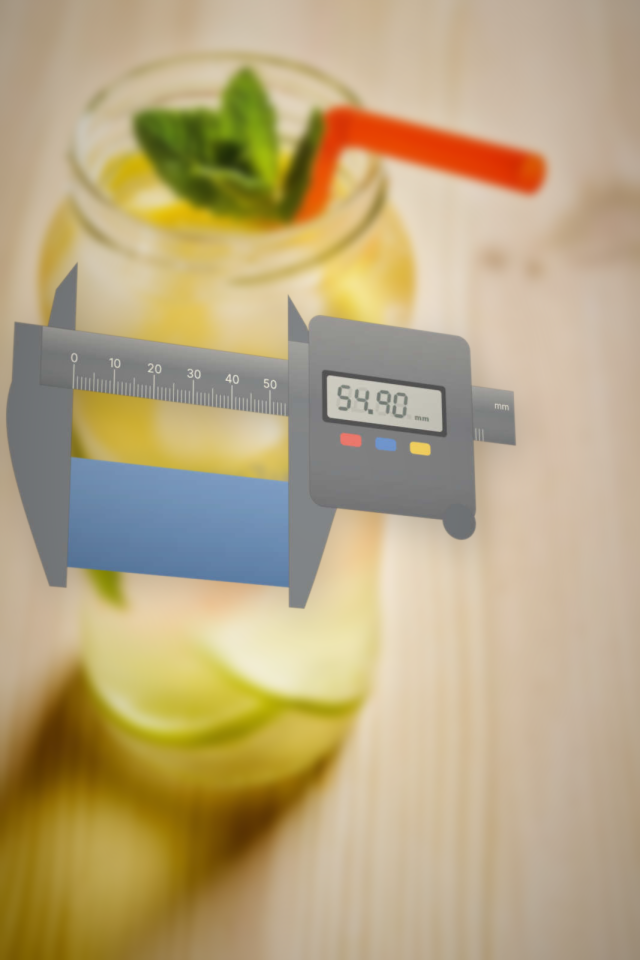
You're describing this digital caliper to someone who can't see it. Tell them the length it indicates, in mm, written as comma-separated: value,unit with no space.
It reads 54.90,mm
